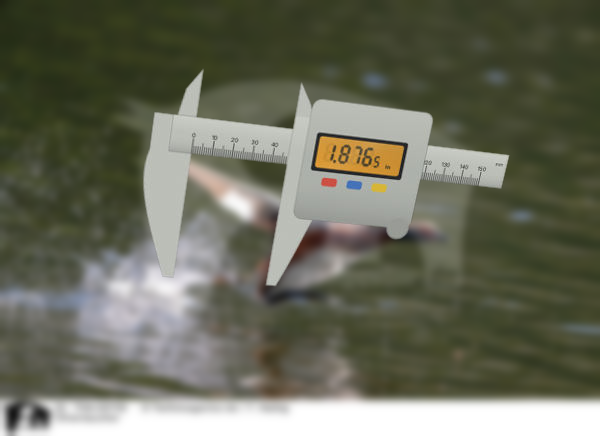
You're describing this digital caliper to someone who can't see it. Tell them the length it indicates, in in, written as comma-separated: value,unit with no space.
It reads 1.8765,in
